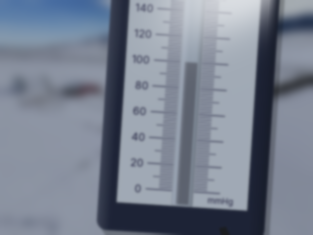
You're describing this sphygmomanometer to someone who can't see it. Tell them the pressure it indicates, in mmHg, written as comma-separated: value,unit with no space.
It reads 100,mmHg
